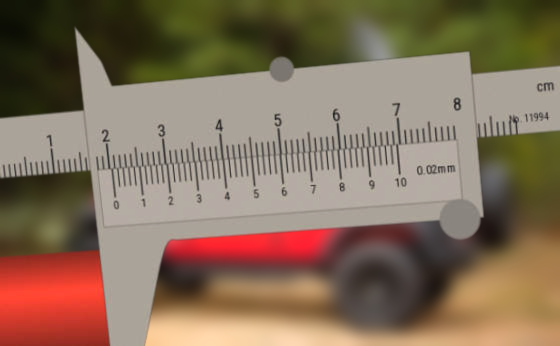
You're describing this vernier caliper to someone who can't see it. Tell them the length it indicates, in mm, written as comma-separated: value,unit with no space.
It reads 20.5,mm
